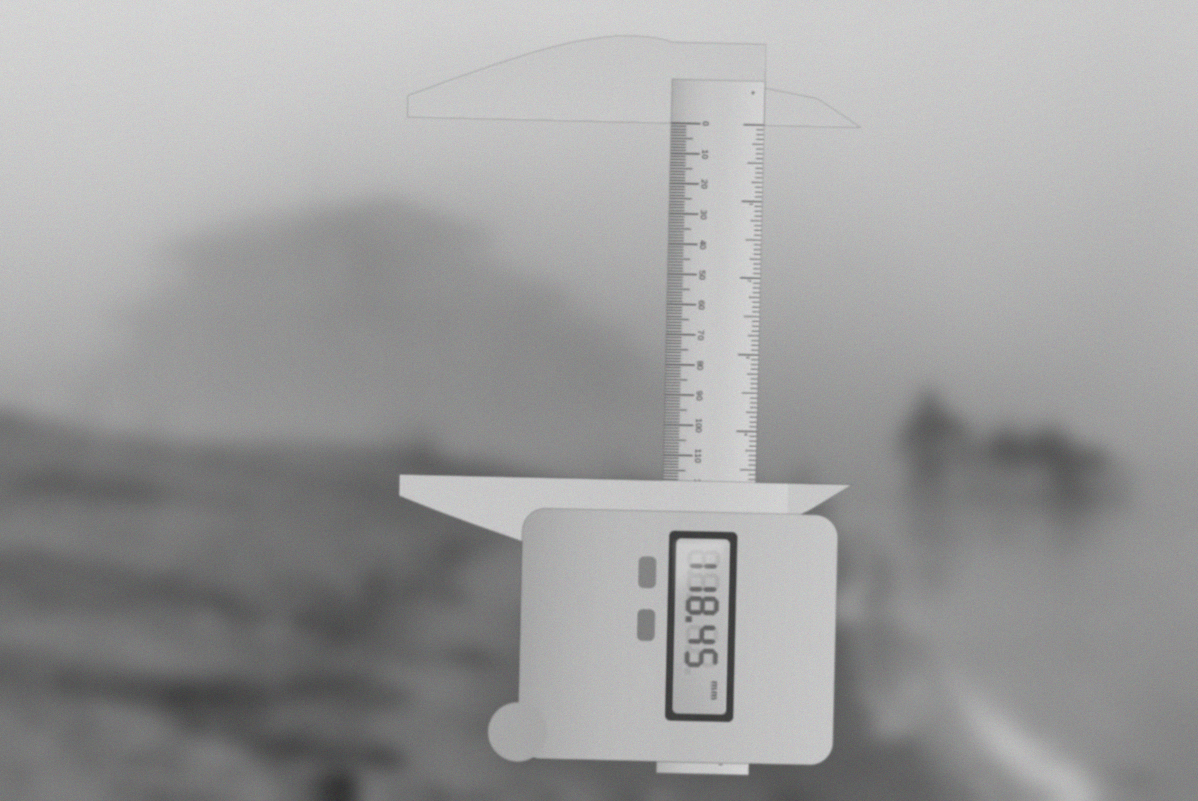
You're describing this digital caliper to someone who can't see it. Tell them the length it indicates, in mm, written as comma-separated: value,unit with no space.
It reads 118.45,mm
